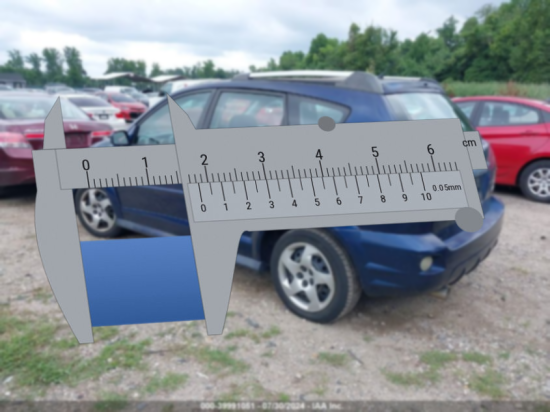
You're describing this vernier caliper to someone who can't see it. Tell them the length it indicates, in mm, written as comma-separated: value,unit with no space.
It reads 18.4,mm
